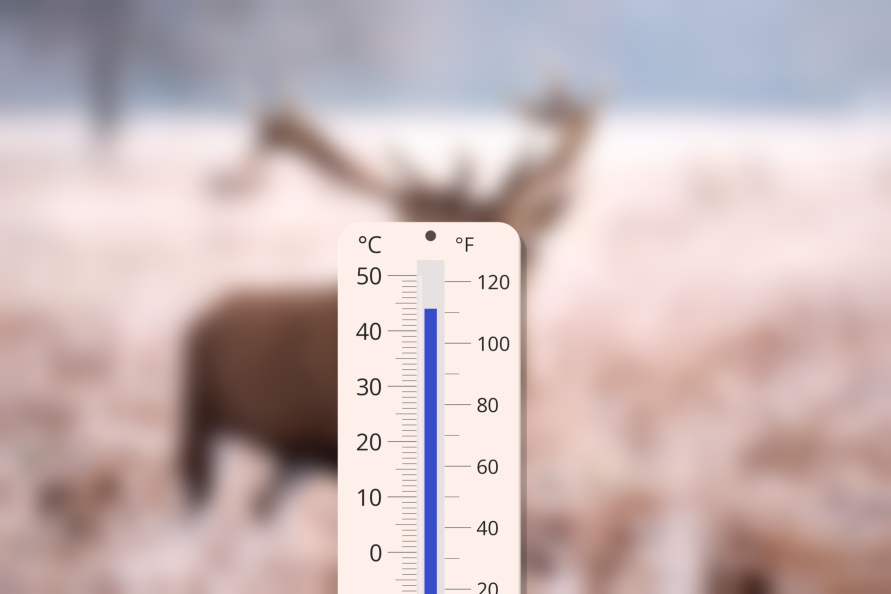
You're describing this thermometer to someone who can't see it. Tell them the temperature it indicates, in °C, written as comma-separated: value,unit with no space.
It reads 44,°C
